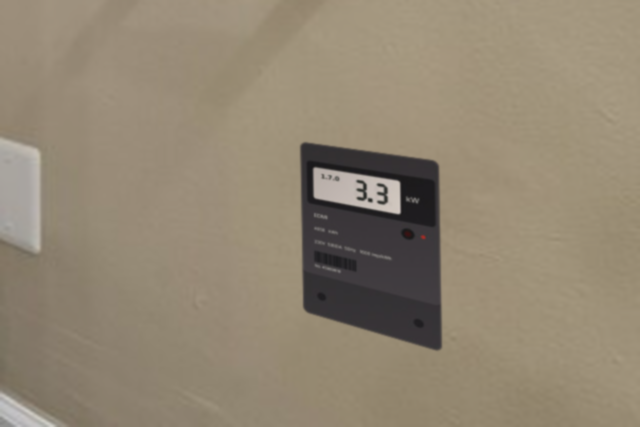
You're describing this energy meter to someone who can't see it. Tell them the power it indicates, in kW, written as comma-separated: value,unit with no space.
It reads 3.3,kW
